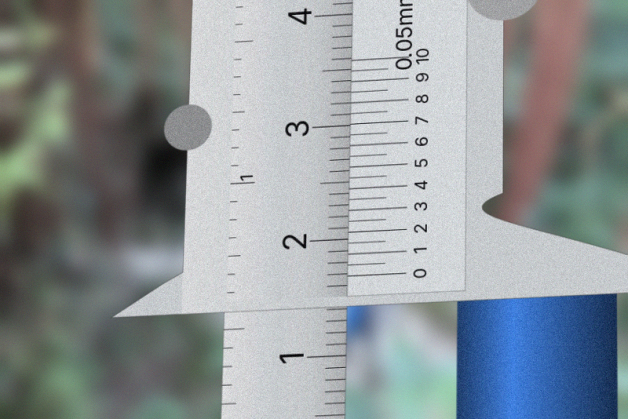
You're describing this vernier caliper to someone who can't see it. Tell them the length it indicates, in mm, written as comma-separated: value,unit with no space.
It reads 16.8,mm
